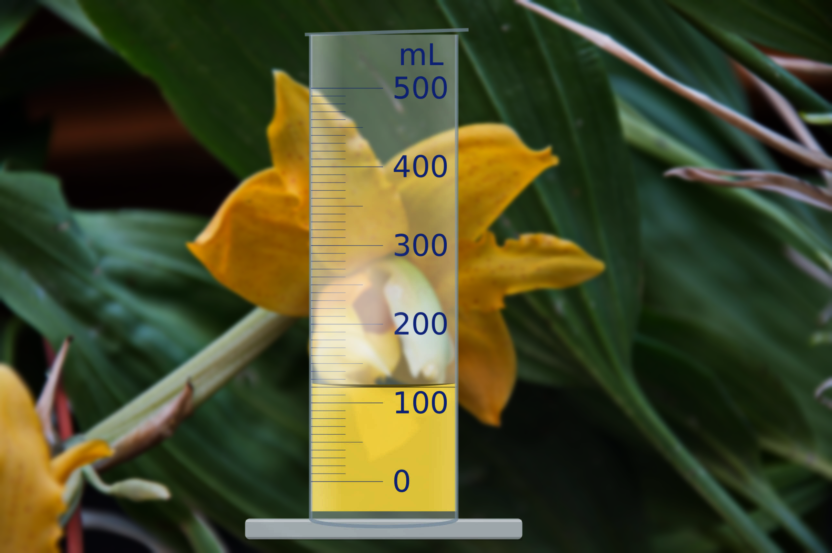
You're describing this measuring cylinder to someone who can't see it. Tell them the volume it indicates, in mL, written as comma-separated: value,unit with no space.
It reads 120,mL
